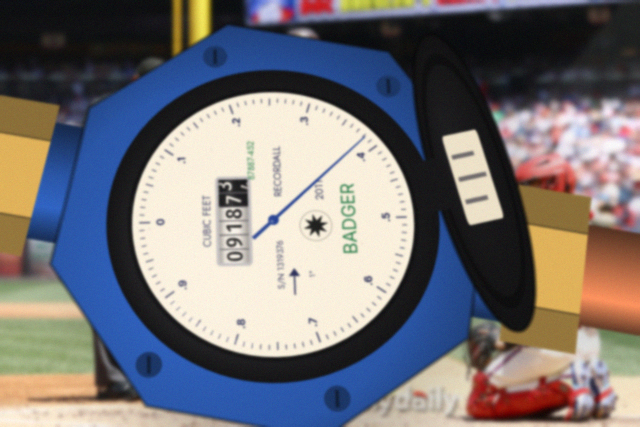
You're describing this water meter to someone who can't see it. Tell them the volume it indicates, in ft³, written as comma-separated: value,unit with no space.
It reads 91873.38,ft³
